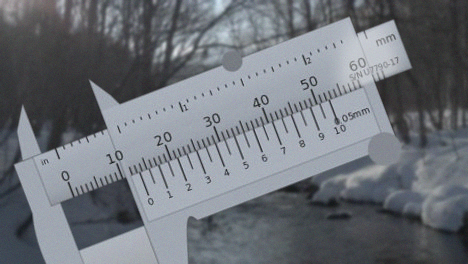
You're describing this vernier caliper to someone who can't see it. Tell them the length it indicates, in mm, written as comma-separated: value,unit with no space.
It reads 13.5,mm
